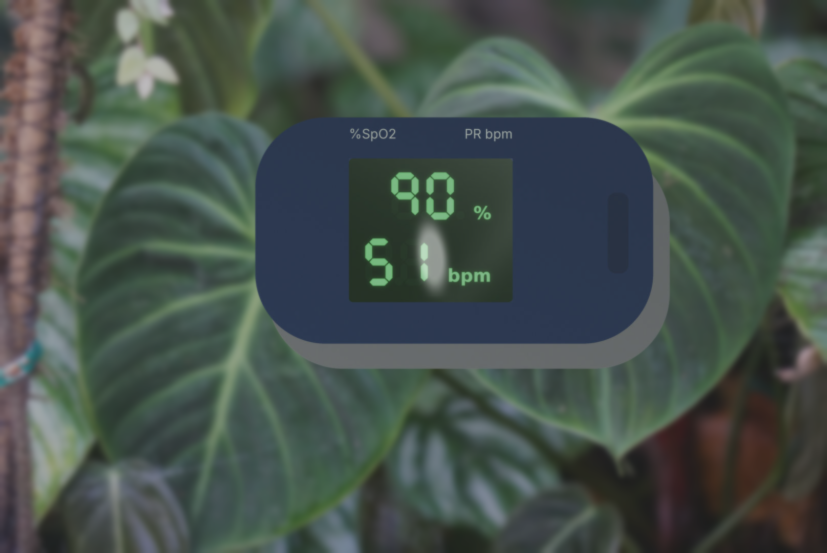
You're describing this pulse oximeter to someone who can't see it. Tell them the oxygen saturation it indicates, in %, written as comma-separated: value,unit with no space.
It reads 90,%
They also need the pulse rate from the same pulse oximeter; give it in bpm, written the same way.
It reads 51,bpm
